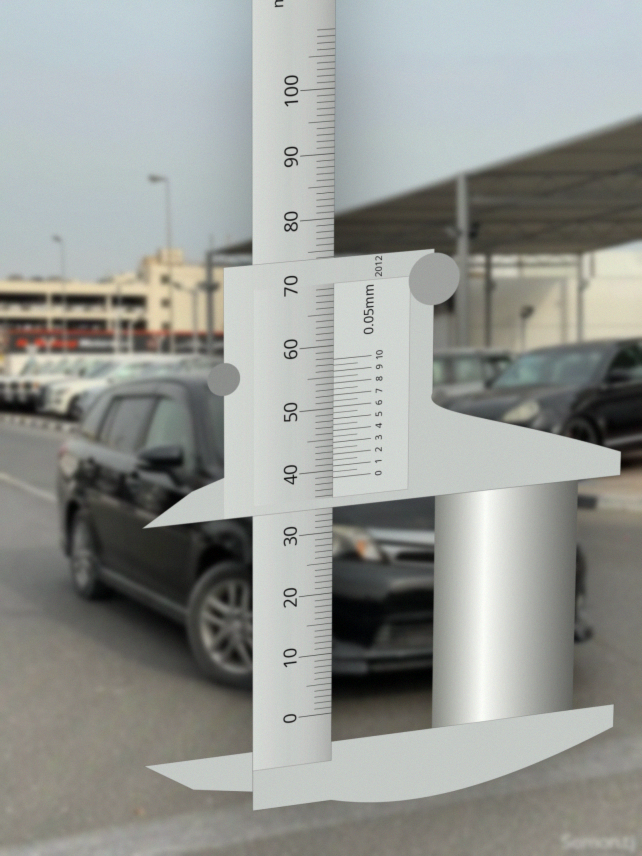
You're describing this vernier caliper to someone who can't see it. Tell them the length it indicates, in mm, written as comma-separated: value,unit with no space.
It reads 38.8,mm
